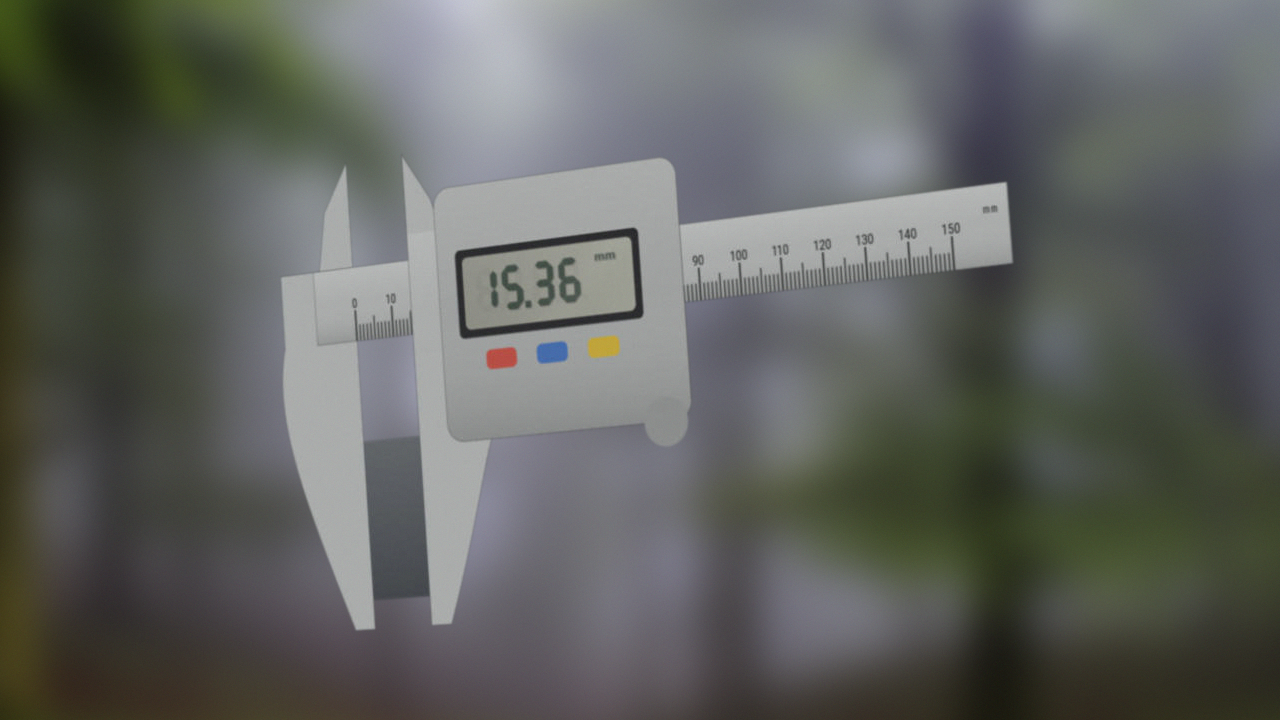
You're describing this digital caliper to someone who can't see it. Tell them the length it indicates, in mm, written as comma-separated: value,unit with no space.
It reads 15.36,mm
